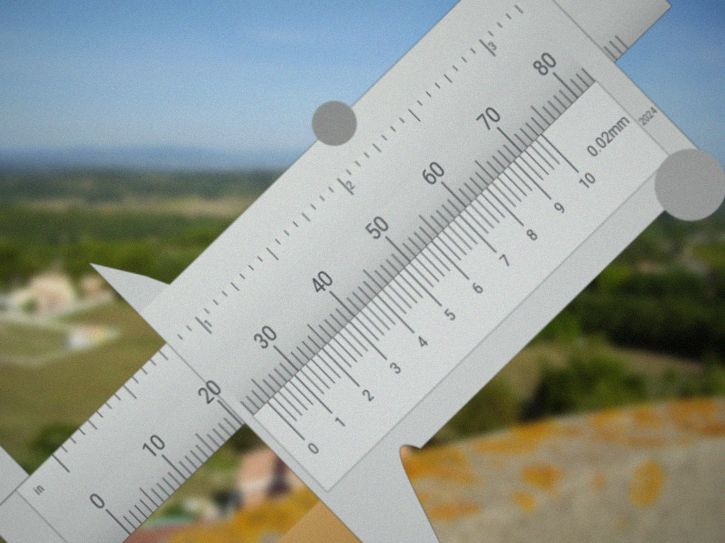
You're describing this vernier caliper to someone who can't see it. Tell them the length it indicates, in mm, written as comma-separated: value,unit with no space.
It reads 24.4,mm
